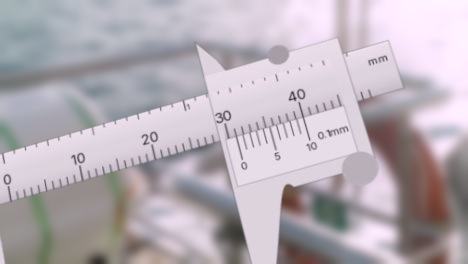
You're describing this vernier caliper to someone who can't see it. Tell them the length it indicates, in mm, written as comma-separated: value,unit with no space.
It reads 31.0,mm
